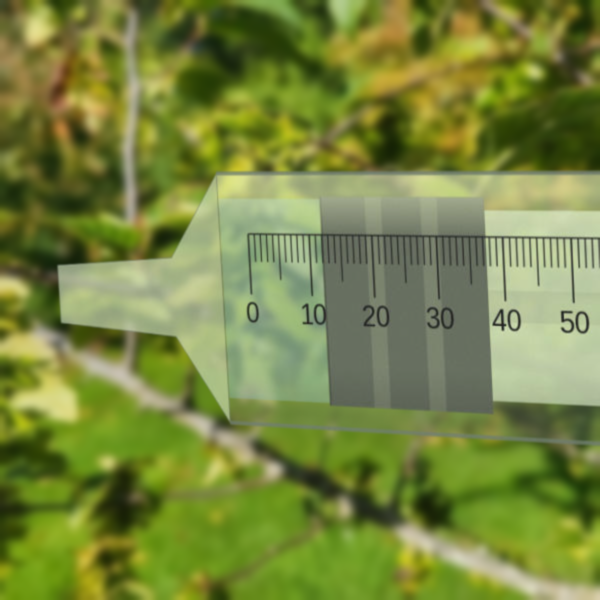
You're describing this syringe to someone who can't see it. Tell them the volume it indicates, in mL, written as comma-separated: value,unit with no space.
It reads 12,mL
